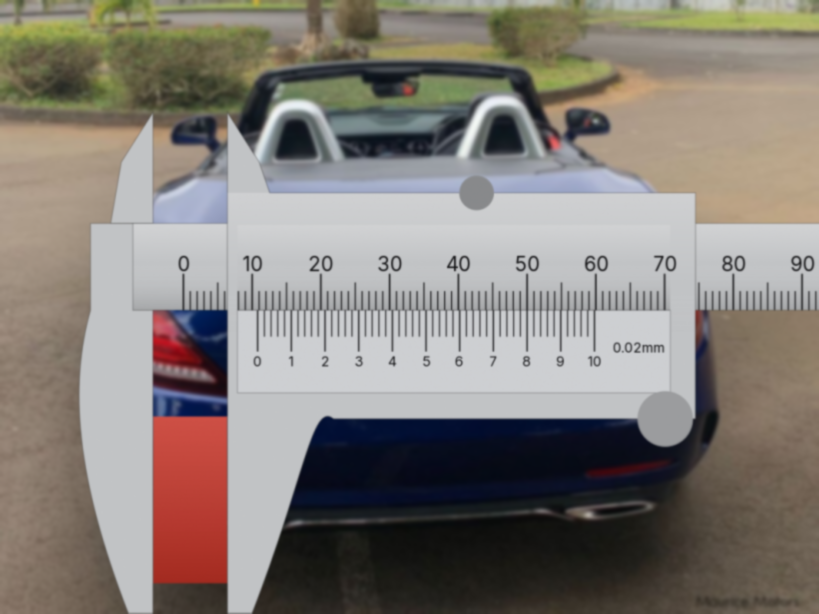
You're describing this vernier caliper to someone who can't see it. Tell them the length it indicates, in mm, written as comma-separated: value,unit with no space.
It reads 10.8,mm
